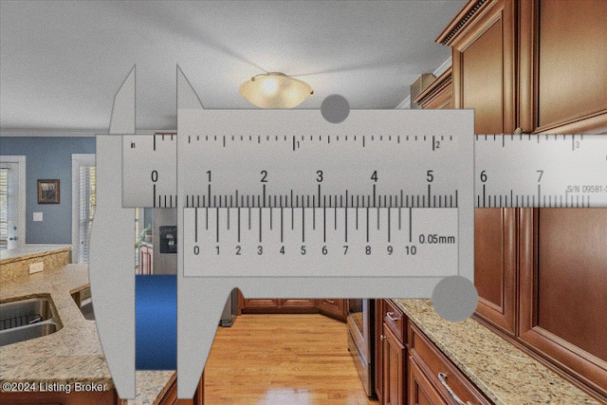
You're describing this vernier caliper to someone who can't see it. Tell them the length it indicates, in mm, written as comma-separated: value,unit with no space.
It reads 7.6,mm
